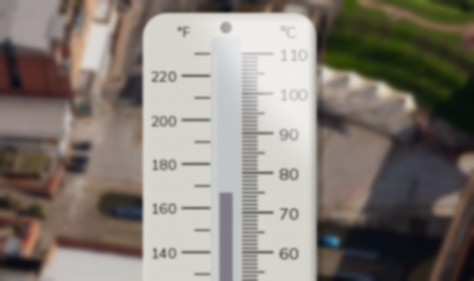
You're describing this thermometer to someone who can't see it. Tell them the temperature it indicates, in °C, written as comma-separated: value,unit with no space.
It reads 75,°C
